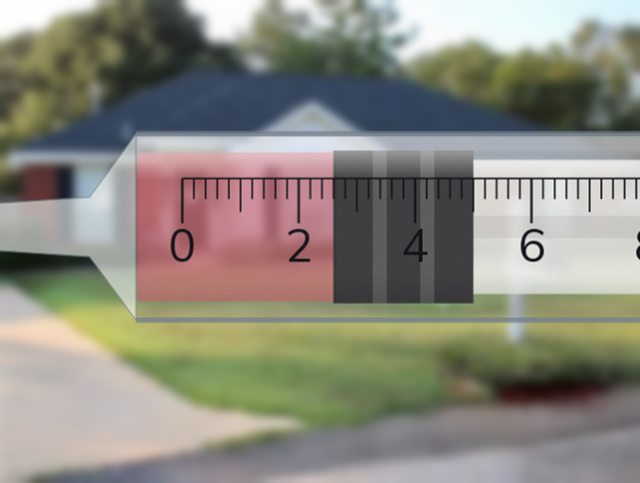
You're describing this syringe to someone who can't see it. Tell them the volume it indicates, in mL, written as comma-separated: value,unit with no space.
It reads 2.6,mL
